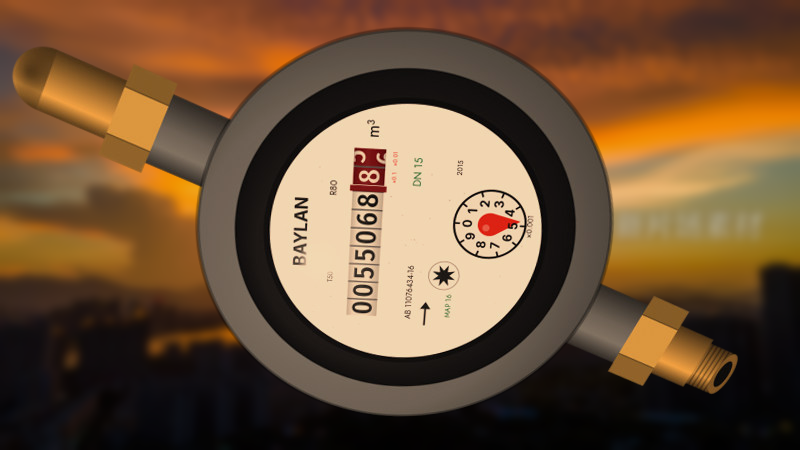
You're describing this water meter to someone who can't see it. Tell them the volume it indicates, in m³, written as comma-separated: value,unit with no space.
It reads 55068.854,m³
